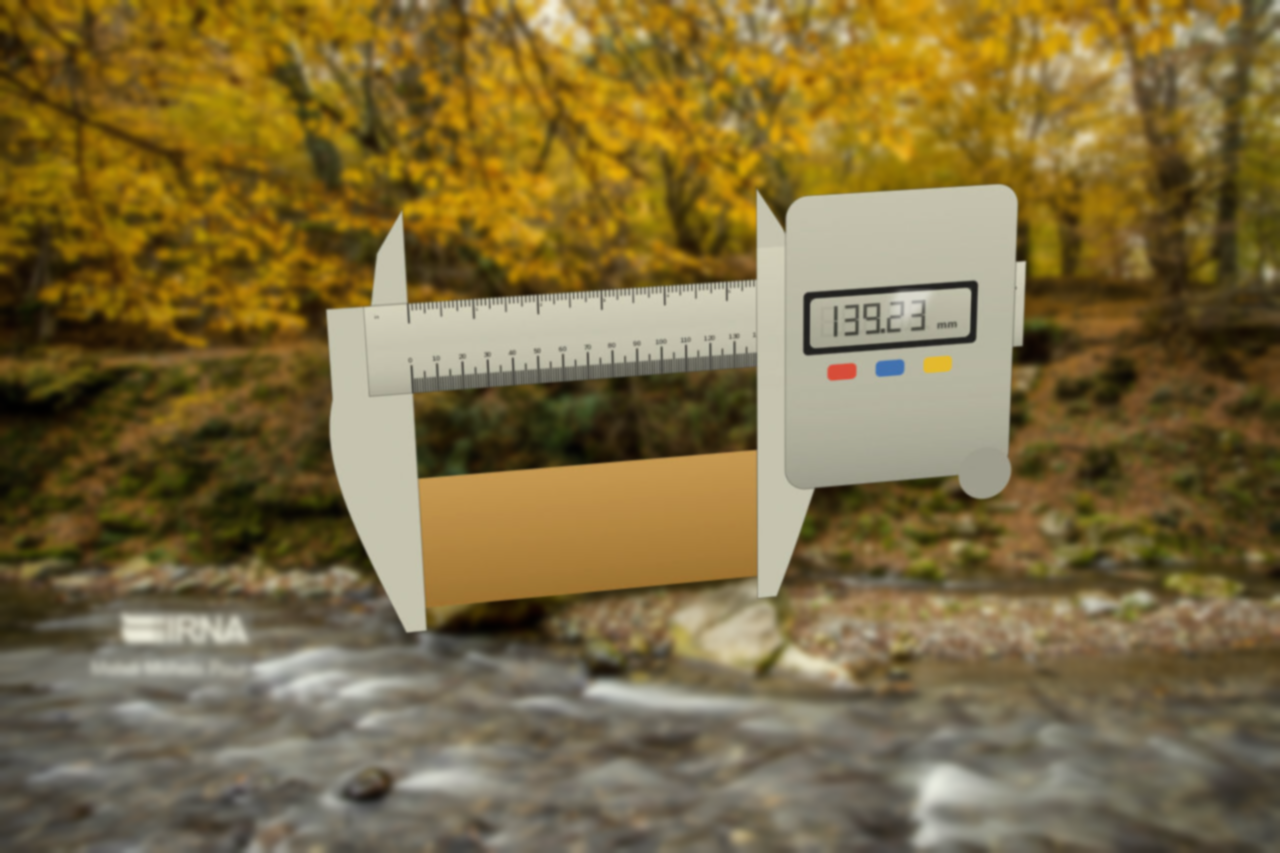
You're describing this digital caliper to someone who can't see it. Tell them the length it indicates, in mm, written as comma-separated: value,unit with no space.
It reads 139.23,mm
